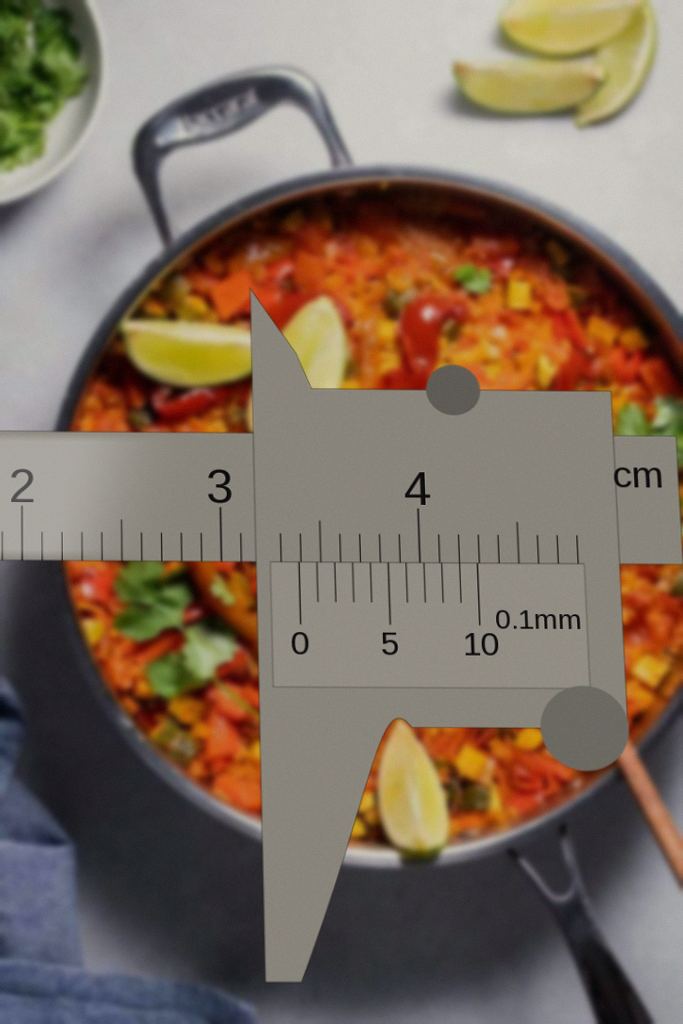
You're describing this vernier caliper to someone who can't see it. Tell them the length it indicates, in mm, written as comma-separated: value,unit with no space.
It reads 33.9,mm
